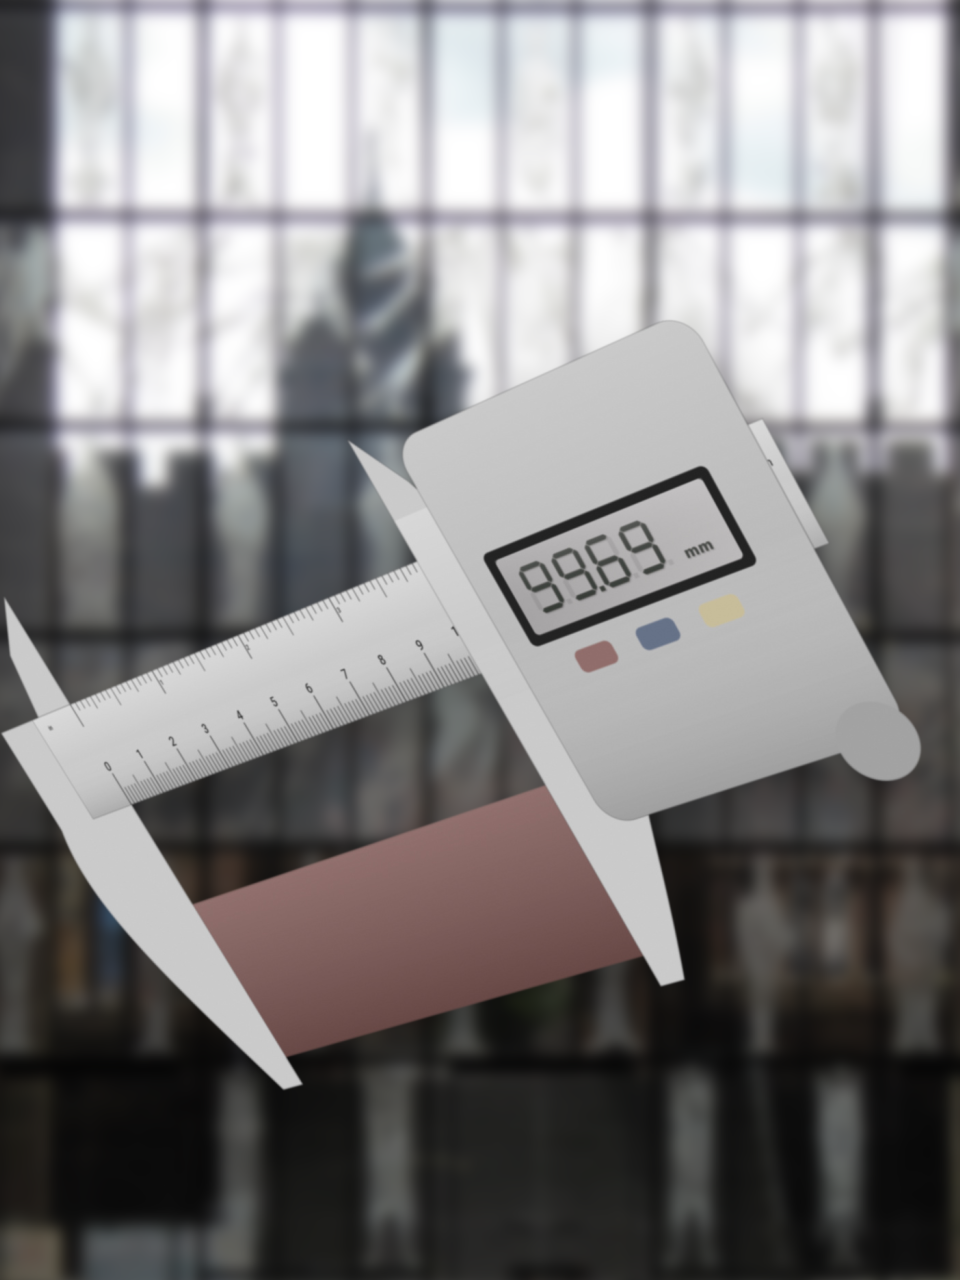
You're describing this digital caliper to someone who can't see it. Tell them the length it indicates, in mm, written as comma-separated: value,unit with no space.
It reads 99.69,mm
